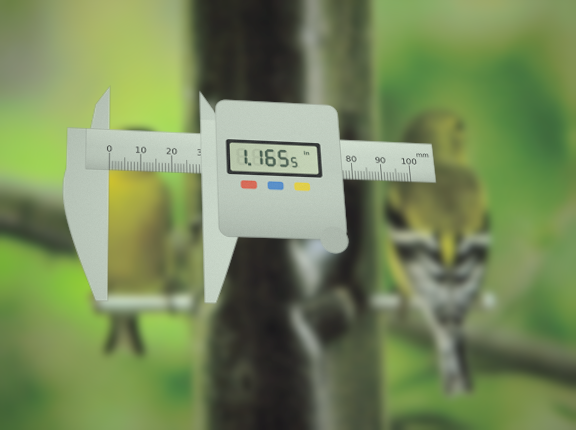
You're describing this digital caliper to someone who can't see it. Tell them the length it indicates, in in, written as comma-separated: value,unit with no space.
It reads 1.1655,in
